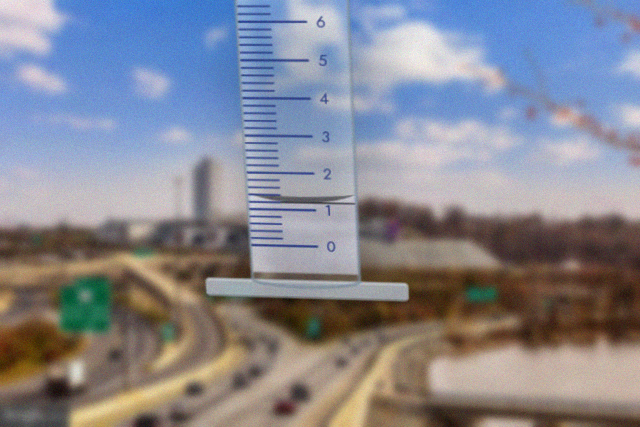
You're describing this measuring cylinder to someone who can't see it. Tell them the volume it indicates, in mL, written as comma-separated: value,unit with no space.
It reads 1.2,mL
